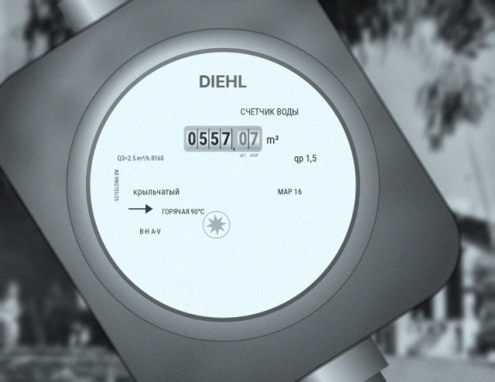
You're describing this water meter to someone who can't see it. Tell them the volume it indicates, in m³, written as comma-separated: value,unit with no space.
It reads 557.07,m³
